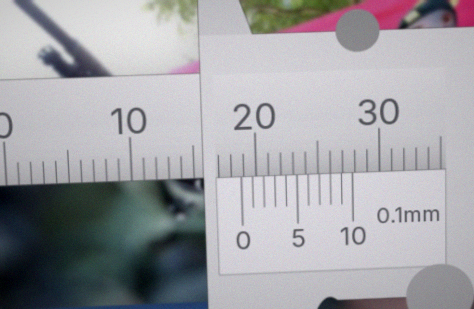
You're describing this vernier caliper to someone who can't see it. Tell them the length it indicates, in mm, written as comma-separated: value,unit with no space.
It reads 18.8,mm
